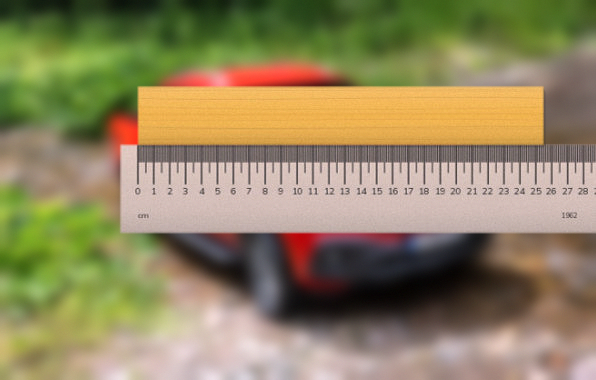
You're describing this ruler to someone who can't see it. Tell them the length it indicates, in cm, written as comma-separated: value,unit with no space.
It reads 25.5,cm
